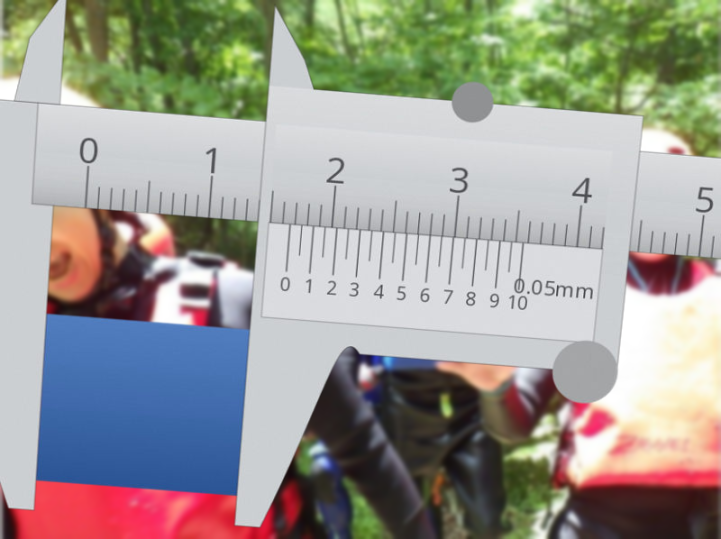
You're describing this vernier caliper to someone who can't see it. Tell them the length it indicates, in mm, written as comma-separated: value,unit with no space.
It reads 16.6,mm
